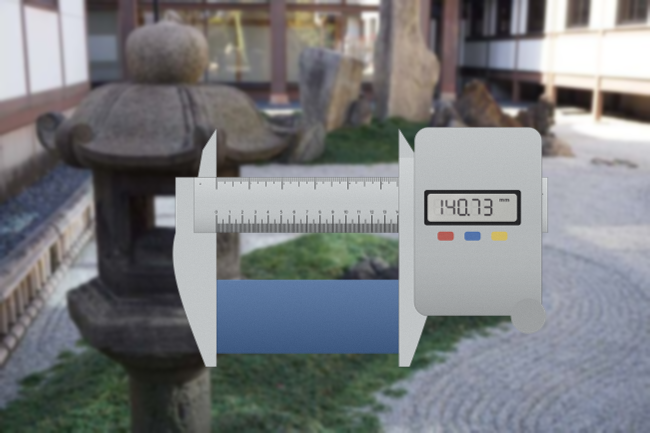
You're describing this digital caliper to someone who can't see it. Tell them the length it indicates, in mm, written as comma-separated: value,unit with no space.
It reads 140.73,mm
